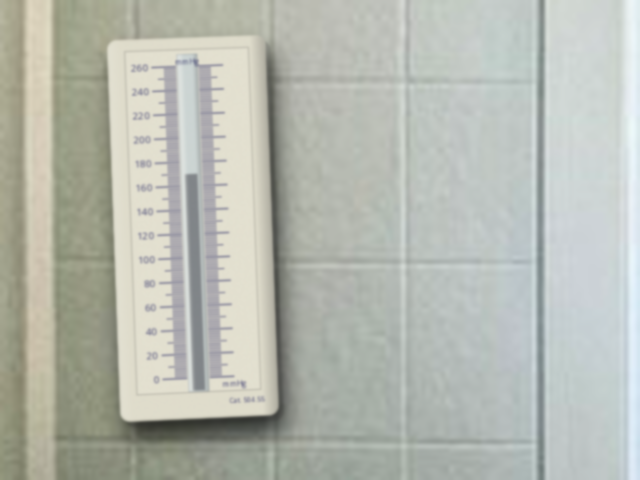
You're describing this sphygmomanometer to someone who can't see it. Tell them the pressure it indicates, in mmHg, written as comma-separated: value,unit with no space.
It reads 170,mmHg
